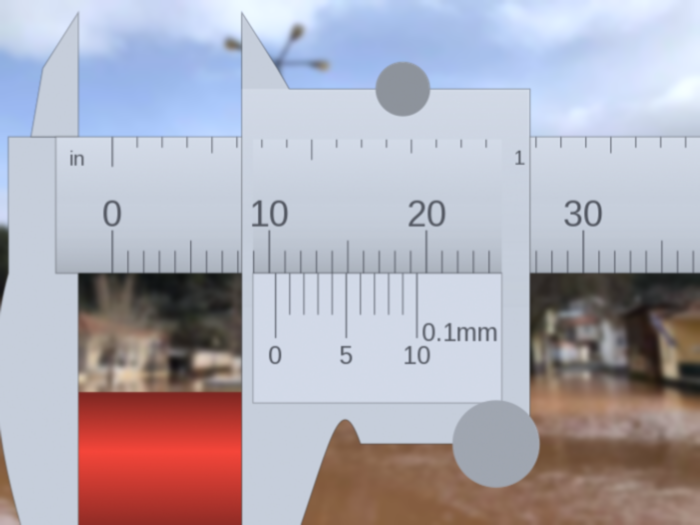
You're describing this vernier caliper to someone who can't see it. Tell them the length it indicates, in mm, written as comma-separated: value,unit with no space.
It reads 10.4,mm
